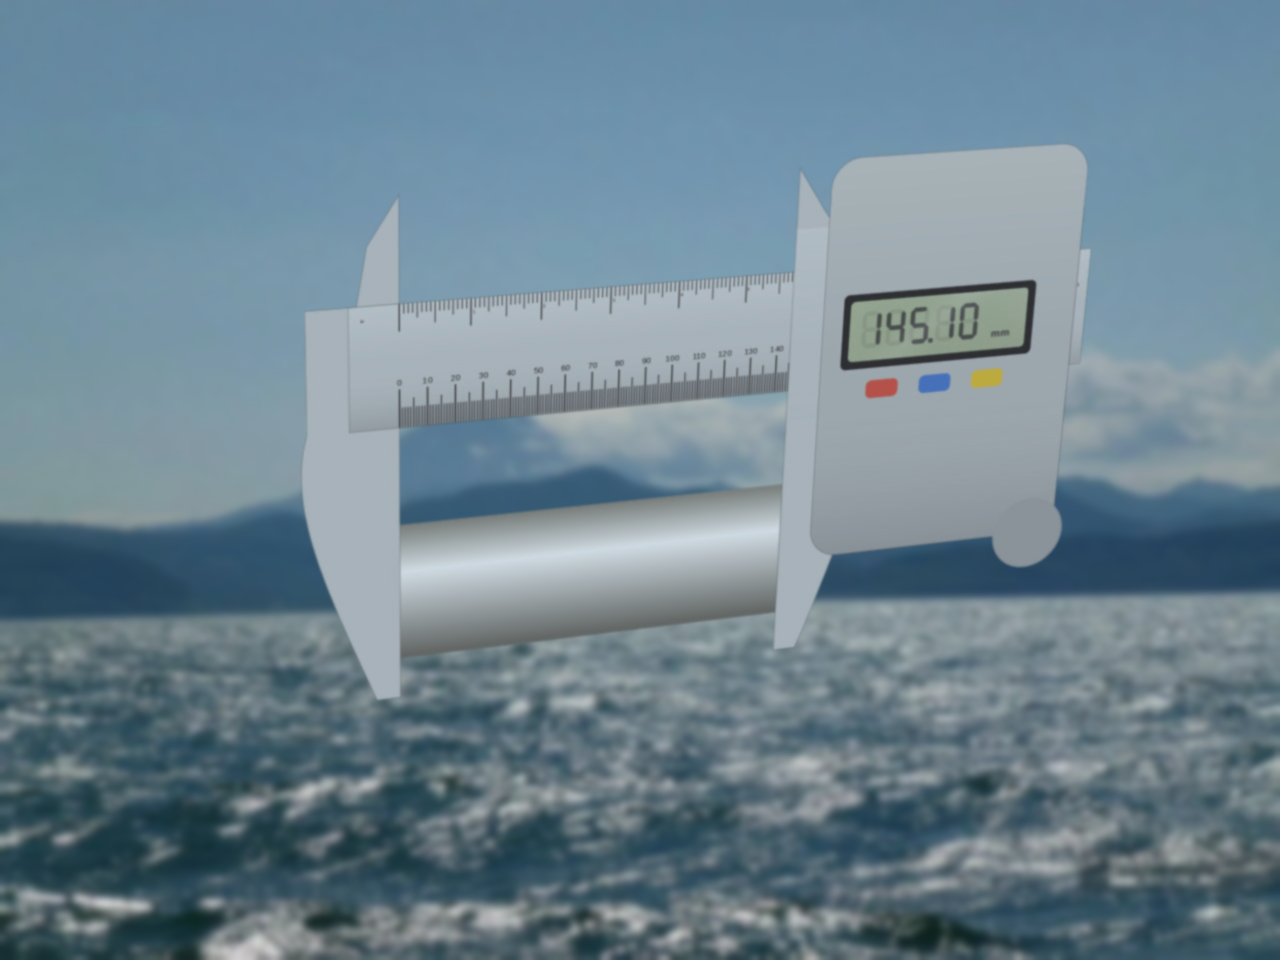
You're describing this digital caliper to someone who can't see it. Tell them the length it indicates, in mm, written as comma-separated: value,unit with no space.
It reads 145.10,mm
